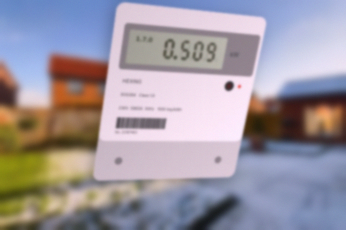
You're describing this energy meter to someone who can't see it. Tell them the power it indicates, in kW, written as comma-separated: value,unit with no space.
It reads 0.509,kW
